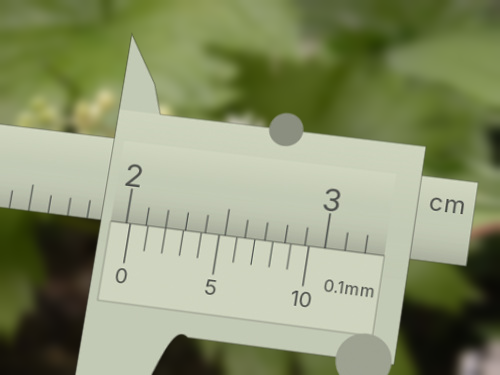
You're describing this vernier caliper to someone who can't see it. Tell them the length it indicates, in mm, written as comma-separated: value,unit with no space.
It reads 20.2,mm
